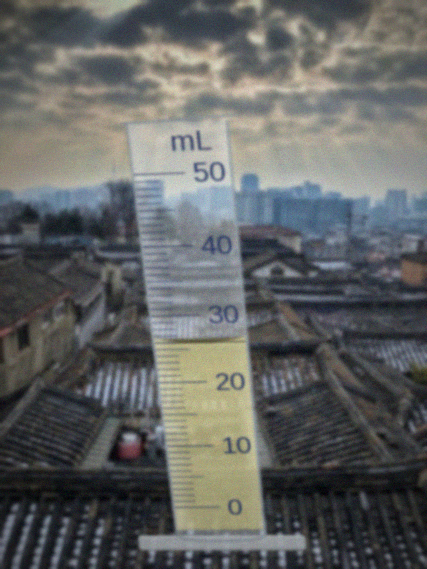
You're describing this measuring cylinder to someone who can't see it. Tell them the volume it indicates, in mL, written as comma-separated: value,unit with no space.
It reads 26,mL
